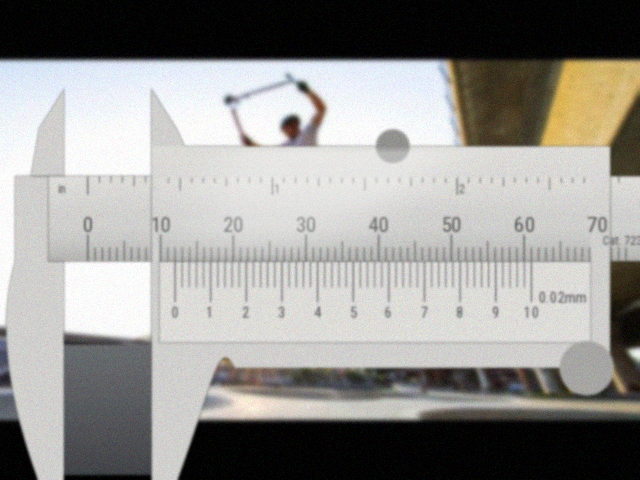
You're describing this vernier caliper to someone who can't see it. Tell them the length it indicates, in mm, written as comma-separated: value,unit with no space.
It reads 12.0,mm
